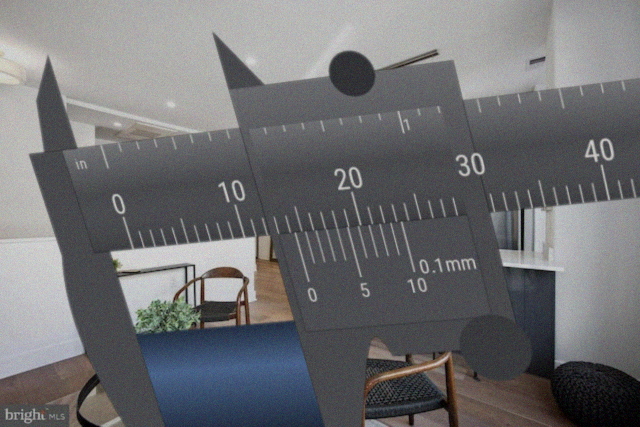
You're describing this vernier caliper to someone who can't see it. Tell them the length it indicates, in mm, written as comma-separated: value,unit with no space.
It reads 14.4,mm
